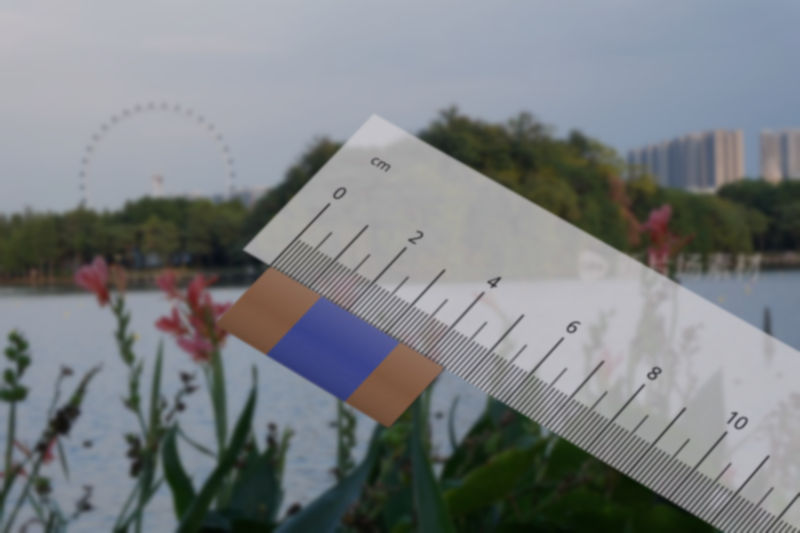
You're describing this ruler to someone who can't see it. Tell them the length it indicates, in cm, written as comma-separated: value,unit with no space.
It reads 4.5,cm
